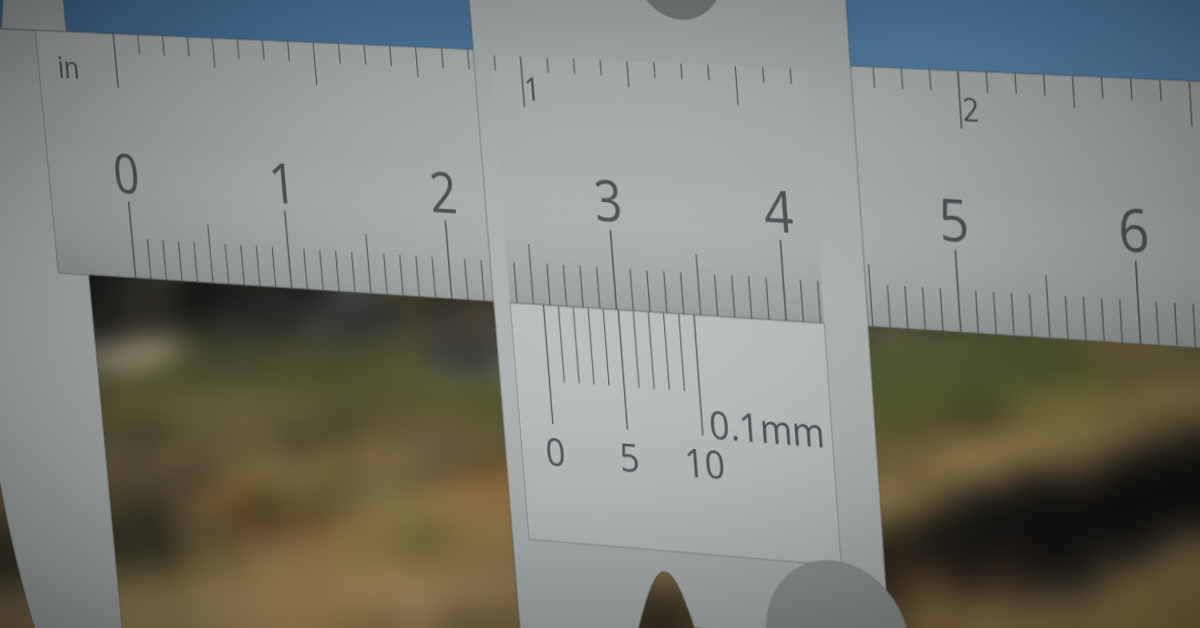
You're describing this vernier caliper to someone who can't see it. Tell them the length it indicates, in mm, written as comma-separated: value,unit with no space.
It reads 25.6,mm
